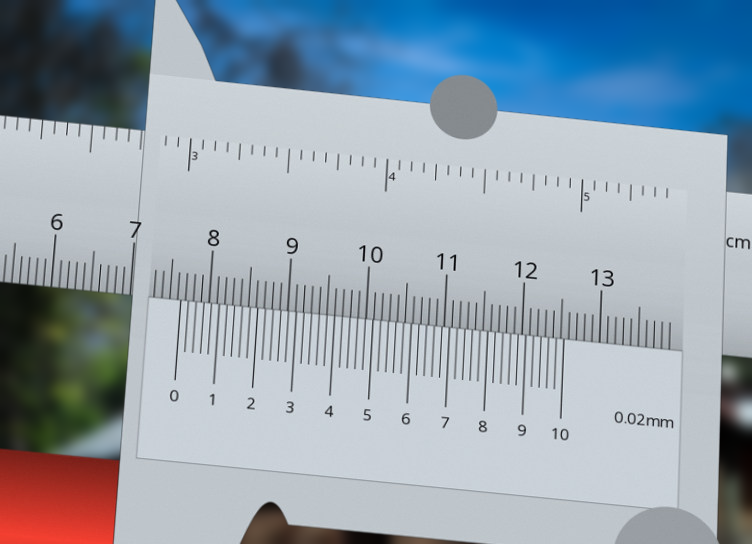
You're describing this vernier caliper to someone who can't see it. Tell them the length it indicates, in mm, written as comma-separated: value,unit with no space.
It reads 76.4,mm
